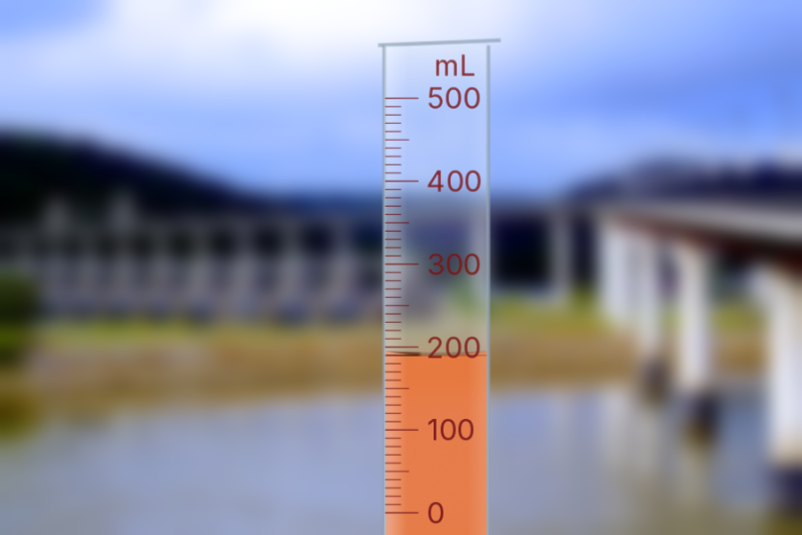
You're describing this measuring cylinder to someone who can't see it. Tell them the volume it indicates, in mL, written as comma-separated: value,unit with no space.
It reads 190,mL
